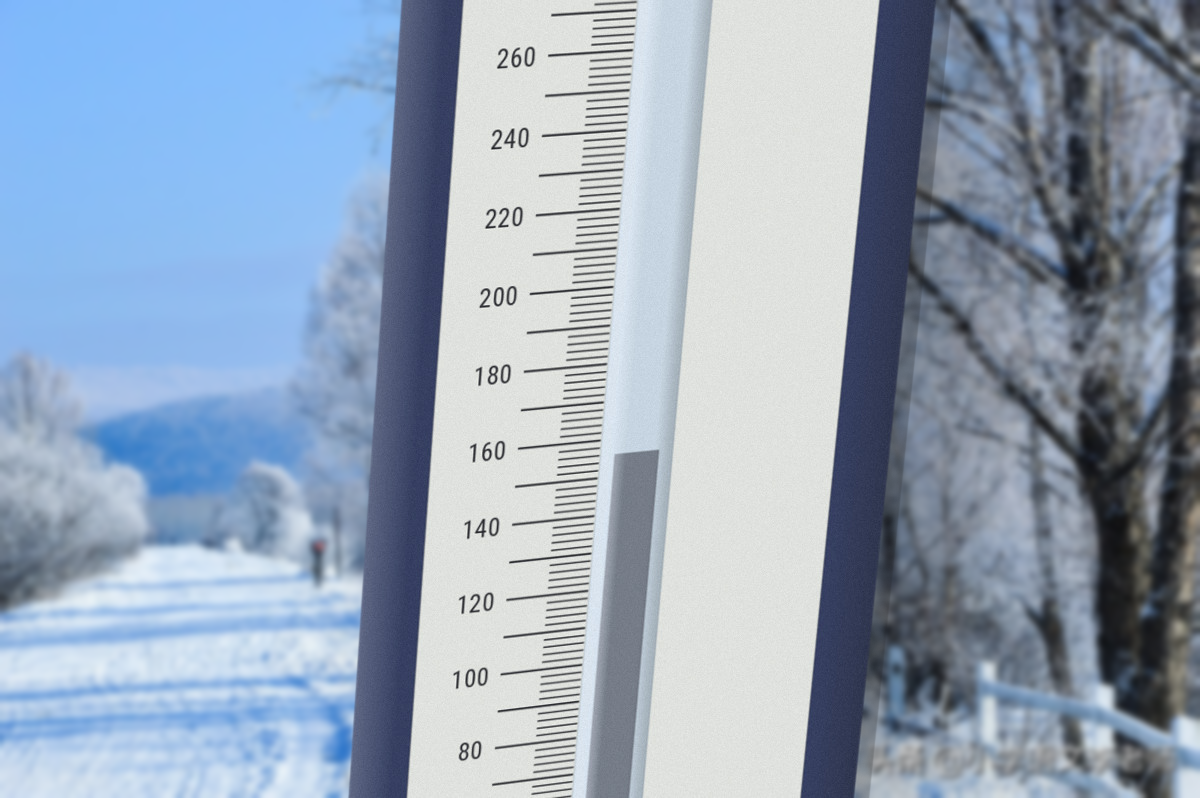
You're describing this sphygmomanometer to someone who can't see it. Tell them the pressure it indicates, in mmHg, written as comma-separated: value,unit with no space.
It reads 156,mmHg
